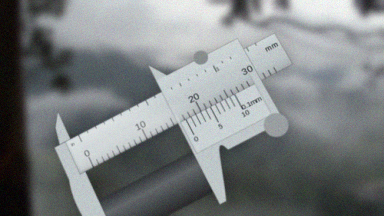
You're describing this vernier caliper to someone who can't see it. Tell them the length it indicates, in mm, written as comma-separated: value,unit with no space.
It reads 17.2,mm
